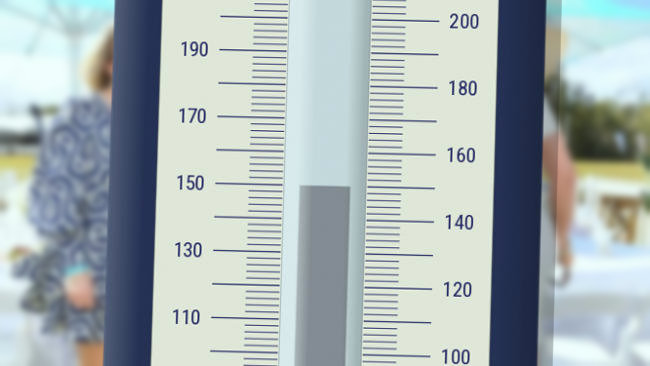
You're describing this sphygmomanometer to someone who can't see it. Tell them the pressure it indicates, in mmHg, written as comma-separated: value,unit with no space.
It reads 150,mmHg
